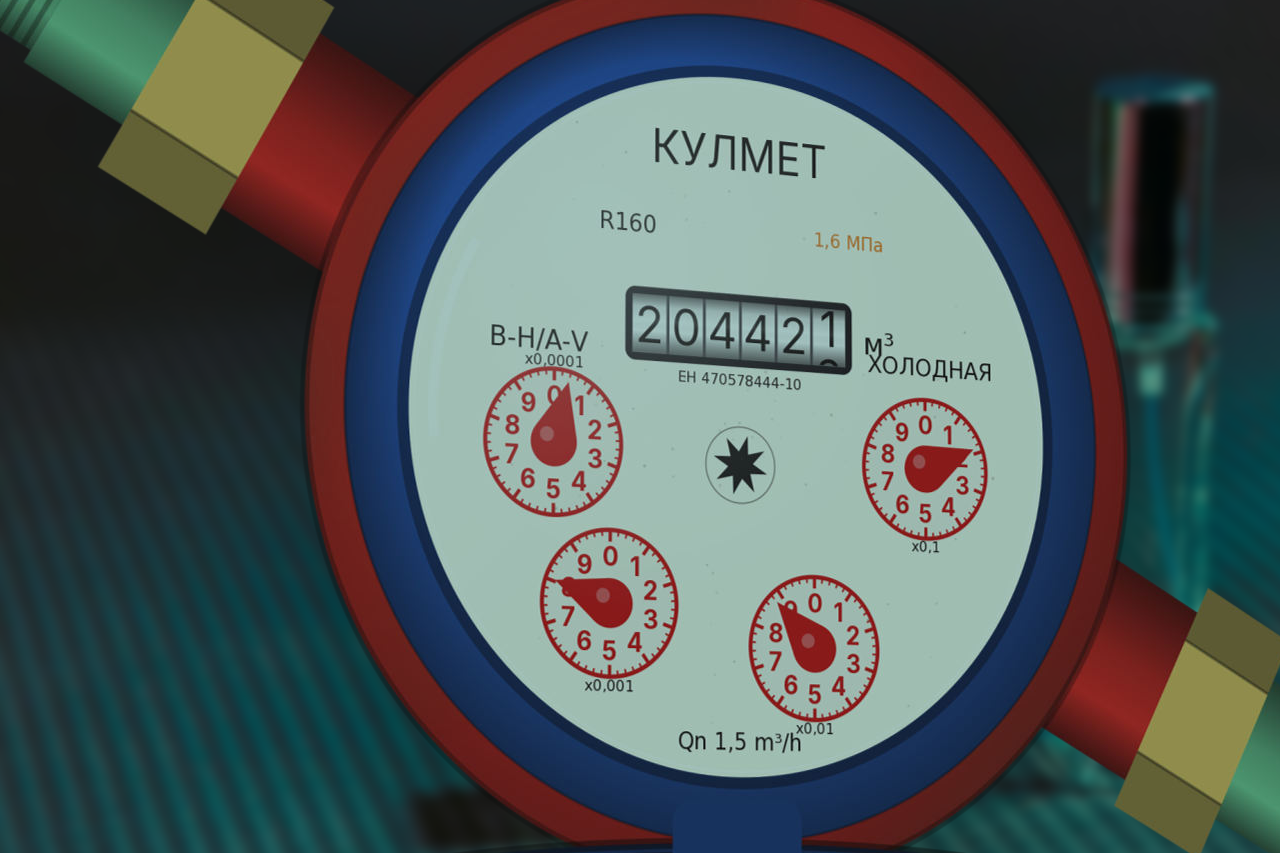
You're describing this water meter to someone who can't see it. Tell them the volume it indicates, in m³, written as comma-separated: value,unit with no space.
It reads 204421.1880,m³
